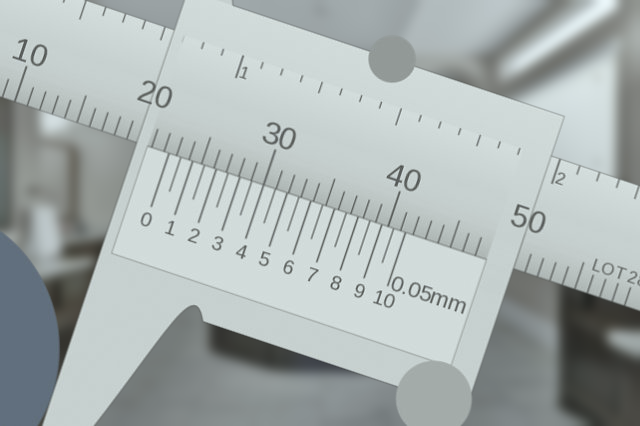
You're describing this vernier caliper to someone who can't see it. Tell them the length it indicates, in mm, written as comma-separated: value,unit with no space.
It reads 22.4,mm
